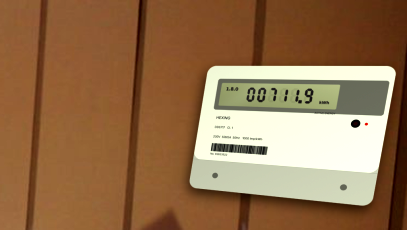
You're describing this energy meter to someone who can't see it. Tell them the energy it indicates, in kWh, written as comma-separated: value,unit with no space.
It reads 711.9,kWh
